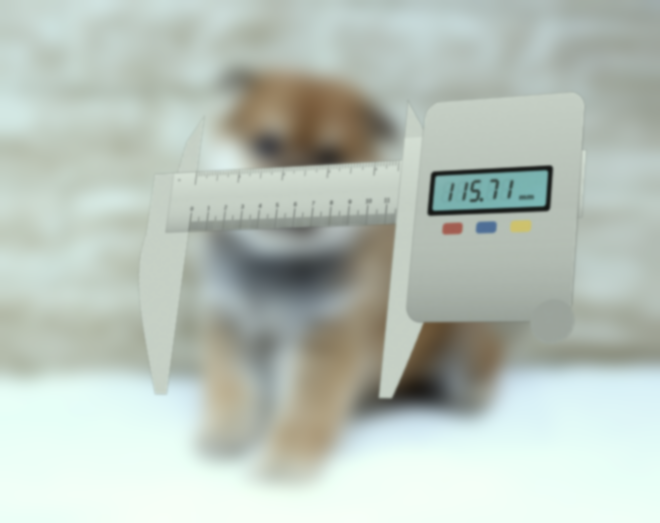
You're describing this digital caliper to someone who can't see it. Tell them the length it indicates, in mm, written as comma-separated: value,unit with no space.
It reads 115.71,mm
